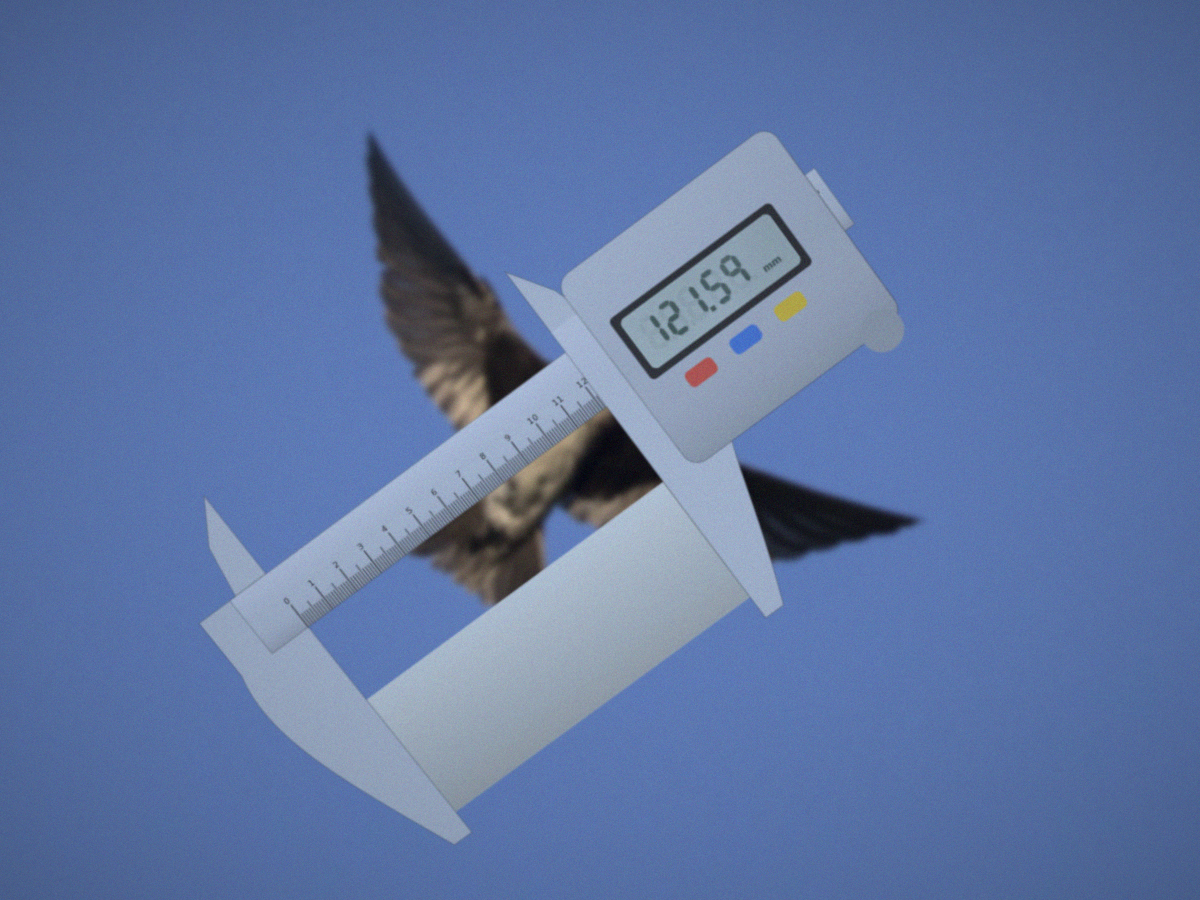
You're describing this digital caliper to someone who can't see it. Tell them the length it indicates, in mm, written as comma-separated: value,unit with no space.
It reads 121.59,mm
